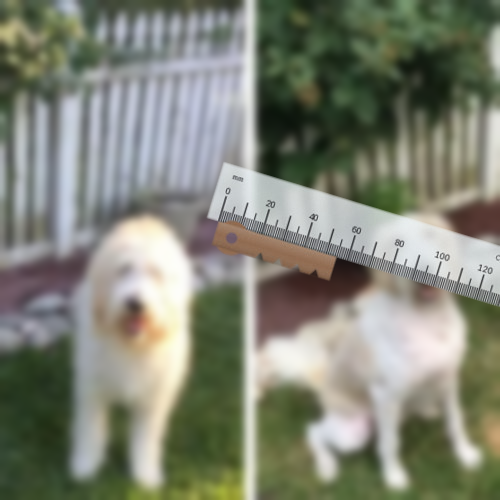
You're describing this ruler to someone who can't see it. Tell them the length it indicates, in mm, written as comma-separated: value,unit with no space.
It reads 55,mm
